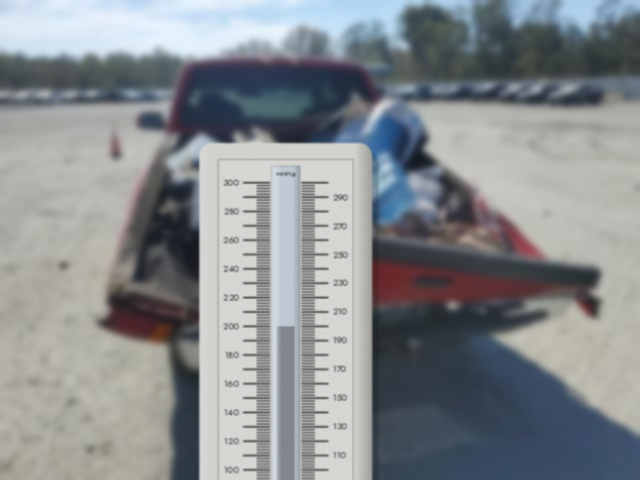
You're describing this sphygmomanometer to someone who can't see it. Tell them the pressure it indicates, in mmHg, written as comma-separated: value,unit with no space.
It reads 200,mmHg
